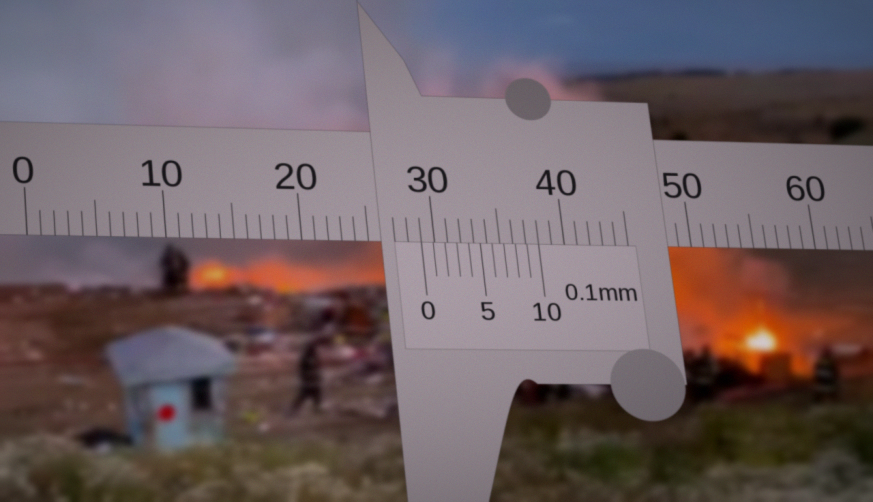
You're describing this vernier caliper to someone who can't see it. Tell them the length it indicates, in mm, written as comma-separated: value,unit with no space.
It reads 29.0,mm
